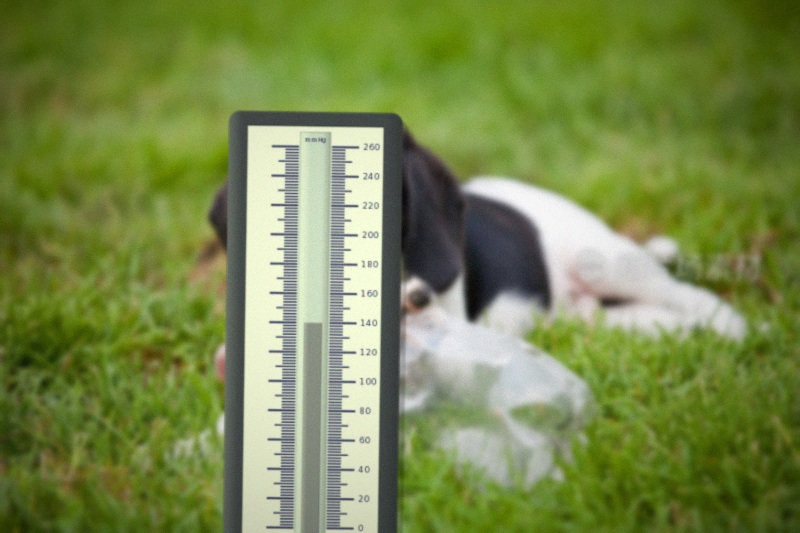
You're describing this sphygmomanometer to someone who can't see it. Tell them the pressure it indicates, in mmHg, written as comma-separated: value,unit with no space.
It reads 140,mmHg
